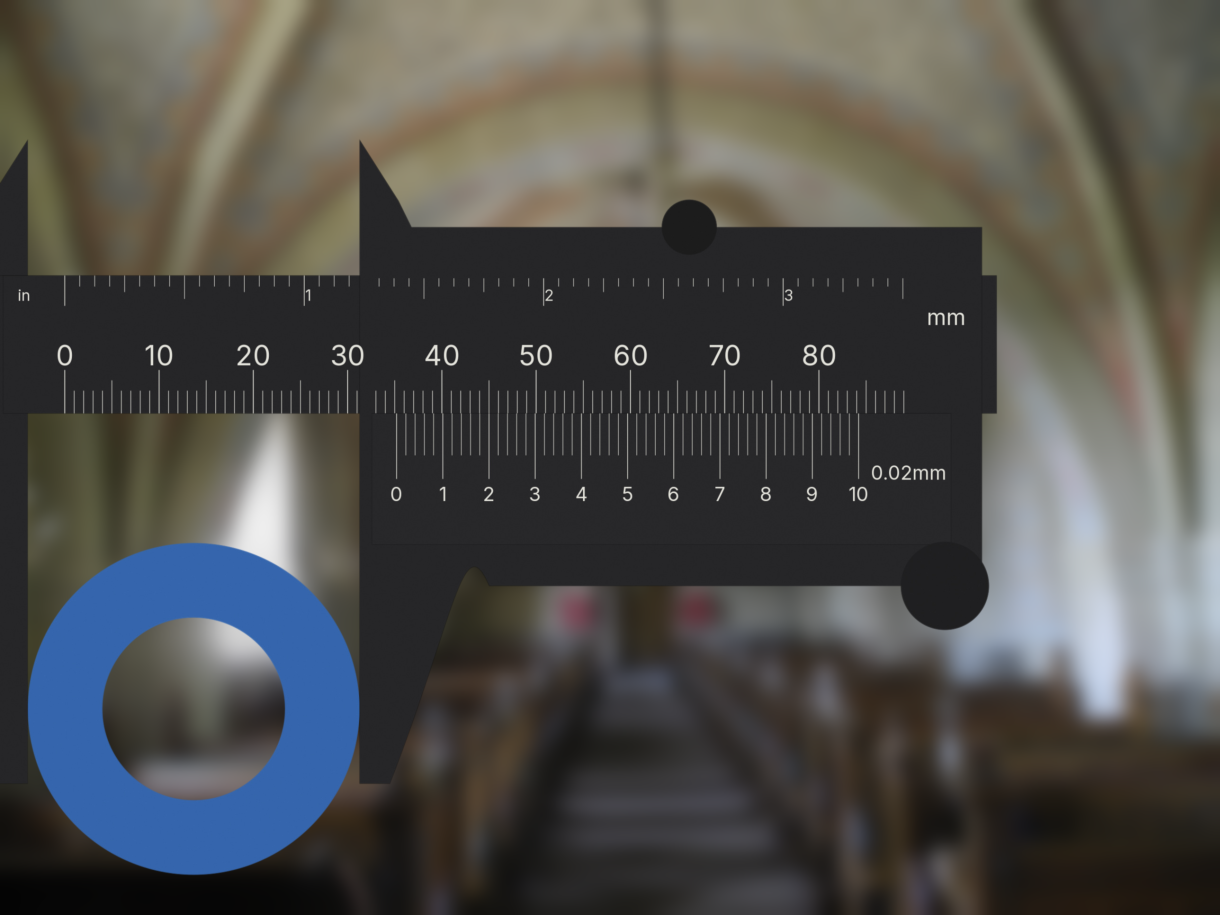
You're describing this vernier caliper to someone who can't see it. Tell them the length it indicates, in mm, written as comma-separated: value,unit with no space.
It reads 35.2,mm
